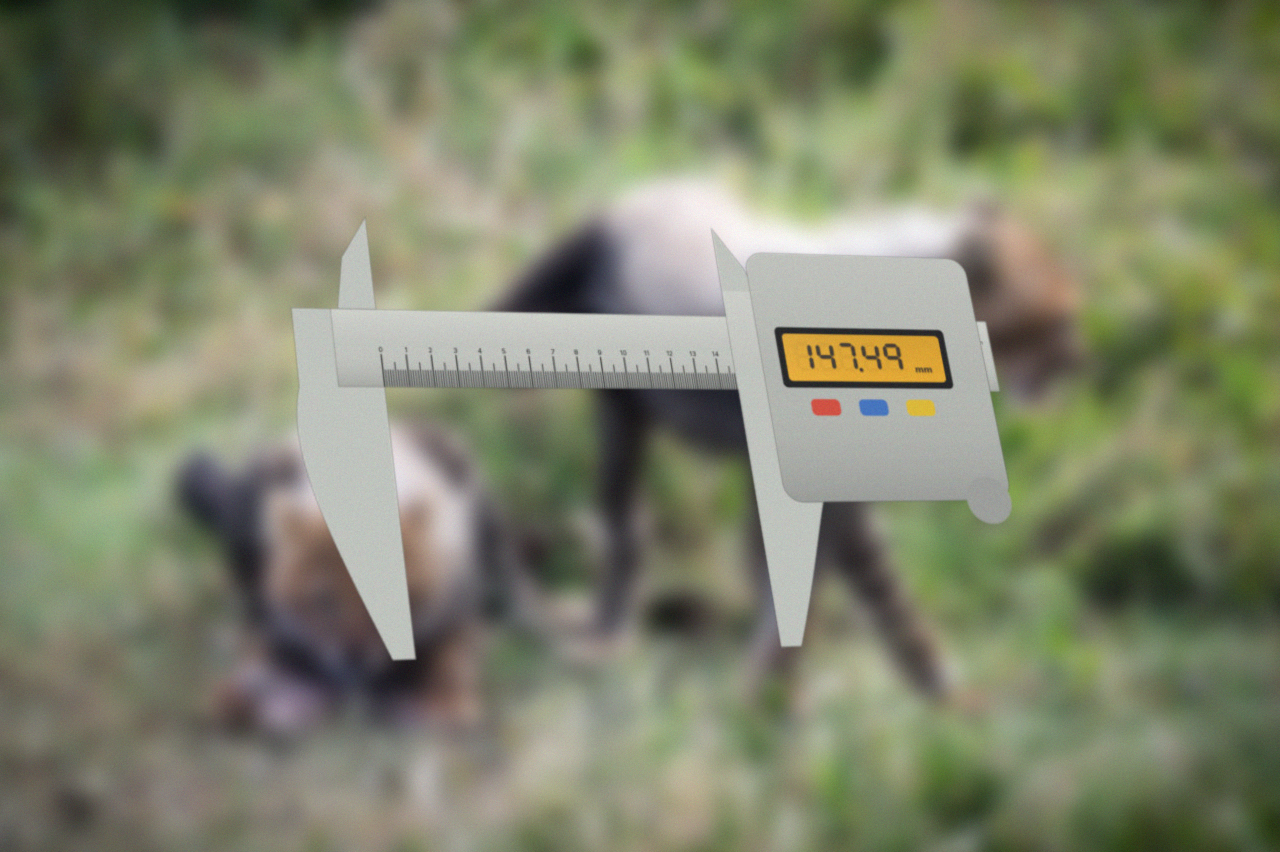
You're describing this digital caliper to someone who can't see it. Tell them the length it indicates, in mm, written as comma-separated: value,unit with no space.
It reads 147.49,mm
